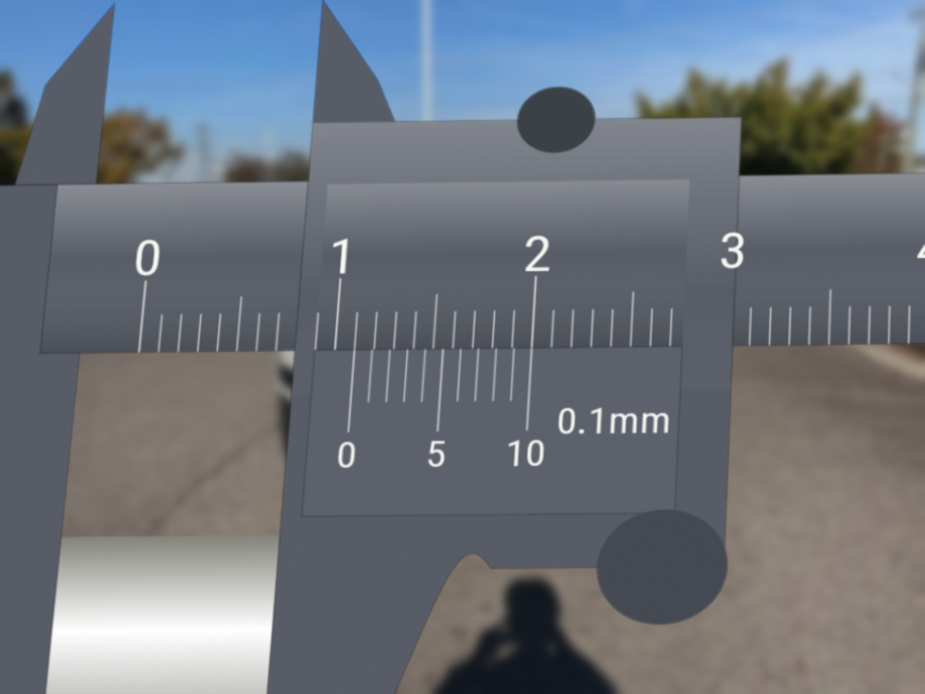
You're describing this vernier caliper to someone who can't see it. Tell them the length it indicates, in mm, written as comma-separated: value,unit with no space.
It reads 11.0,mm
